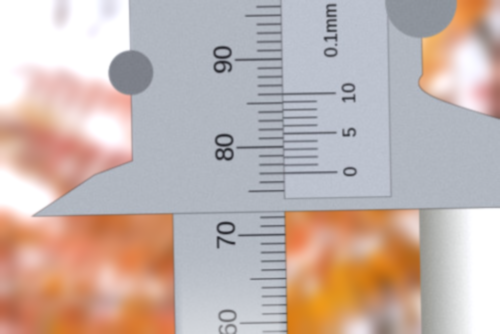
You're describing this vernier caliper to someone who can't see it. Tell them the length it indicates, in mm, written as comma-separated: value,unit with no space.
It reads 77.0,mm
